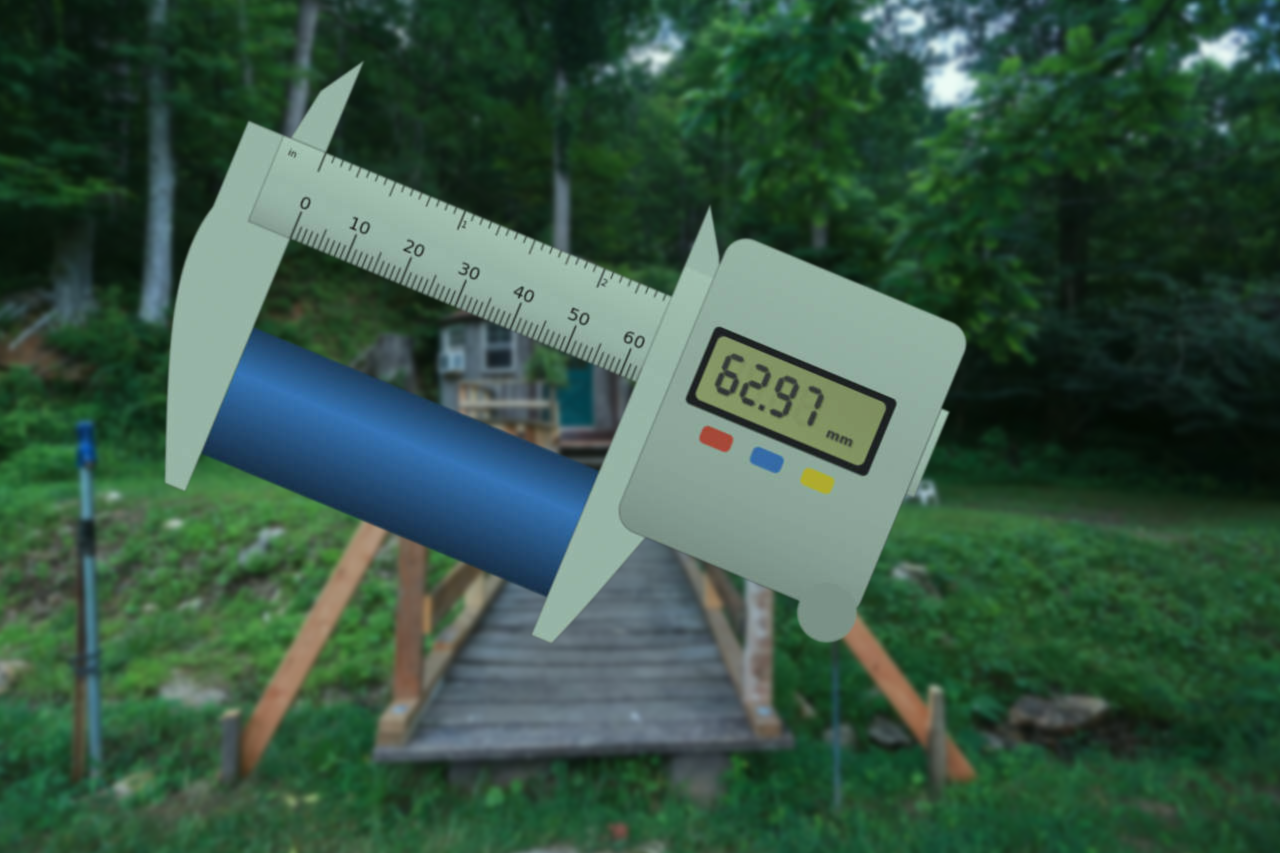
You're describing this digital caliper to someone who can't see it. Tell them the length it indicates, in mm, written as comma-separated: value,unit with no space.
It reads 62.97,mm
